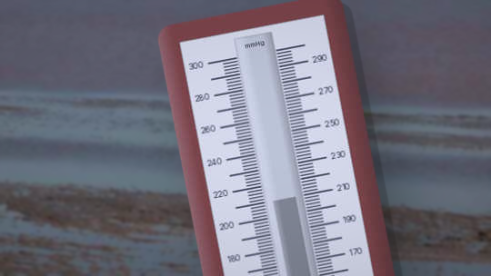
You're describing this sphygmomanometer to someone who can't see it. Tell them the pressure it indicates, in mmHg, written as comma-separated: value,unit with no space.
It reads 210,mmHg
